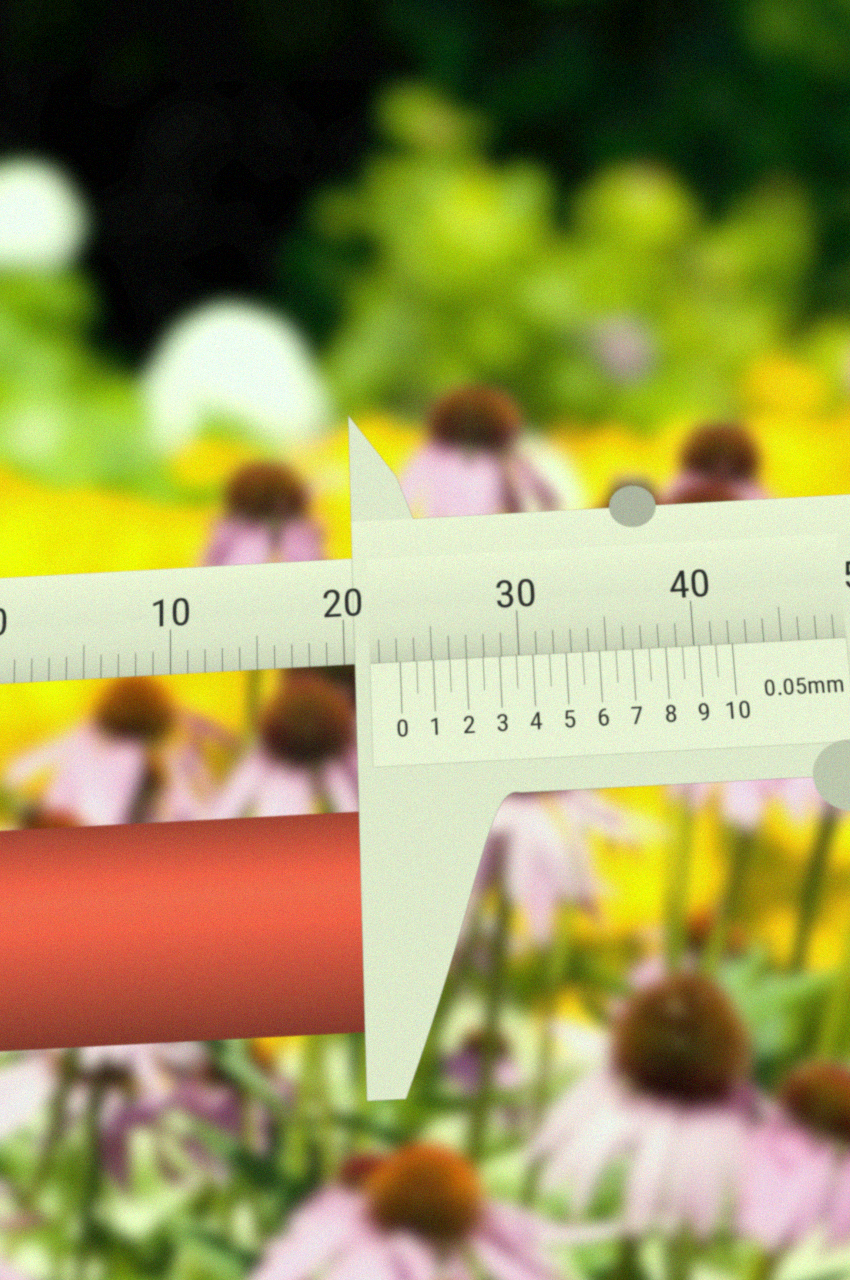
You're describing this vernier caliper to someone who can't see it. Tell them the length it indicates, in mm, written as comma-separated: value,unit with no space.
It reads 23.2,mm
